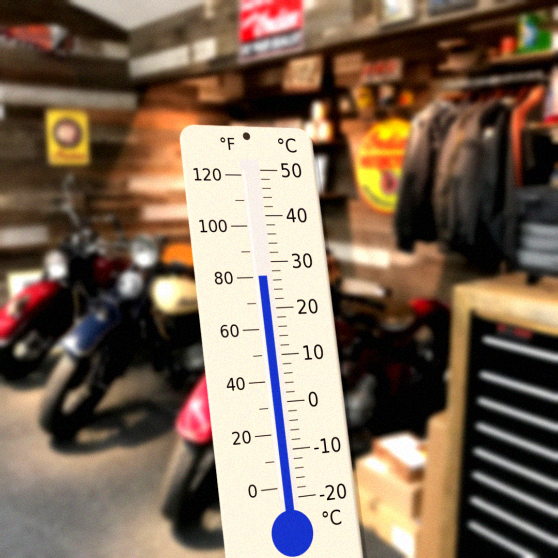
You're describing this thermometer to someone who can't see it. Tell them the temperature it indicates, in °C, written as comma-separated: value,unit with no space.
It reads 27,°C
